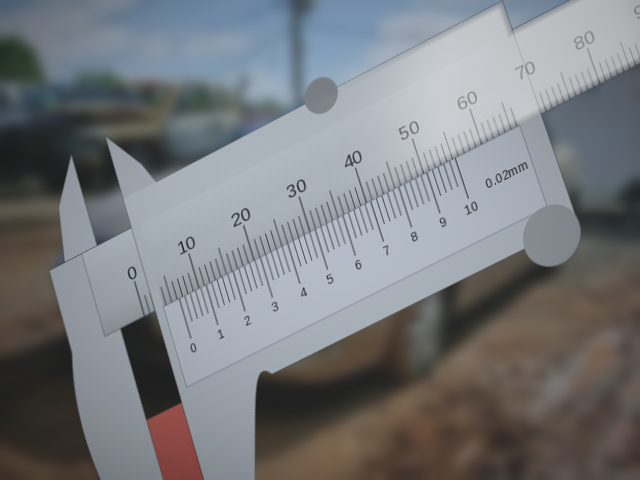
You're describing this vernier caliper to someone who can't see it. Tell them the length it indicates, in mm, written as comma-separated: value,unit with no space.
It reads 6.4,mm
